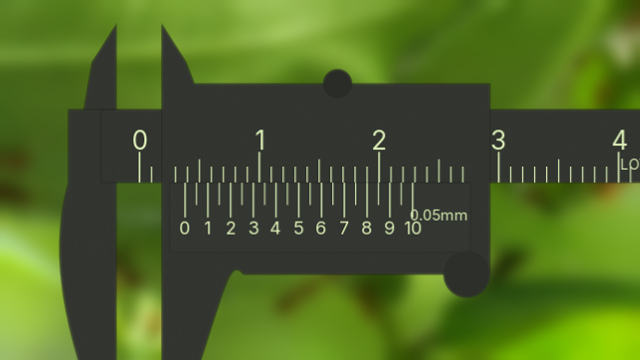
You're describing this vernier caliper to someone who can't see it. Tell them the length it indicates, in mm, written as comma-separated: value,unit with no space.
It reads 3.8,mm
